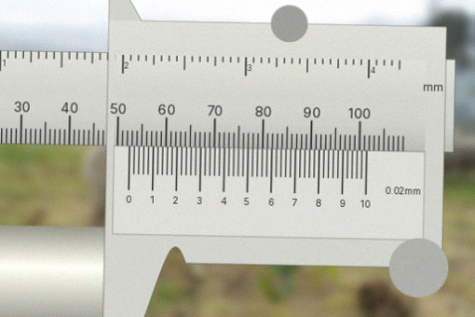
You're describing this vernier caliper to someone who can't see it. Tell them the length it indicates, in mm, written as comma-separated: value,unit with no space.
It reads 52.5,mm
